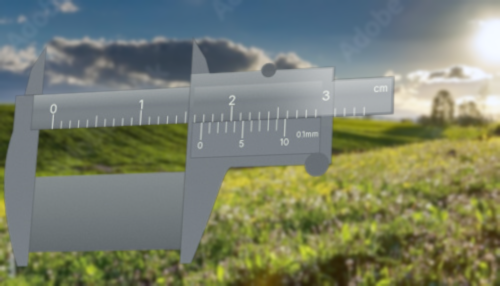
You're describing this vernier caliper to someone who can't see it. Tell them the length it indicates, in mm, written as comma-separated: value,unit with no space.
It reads 16.8,mm
